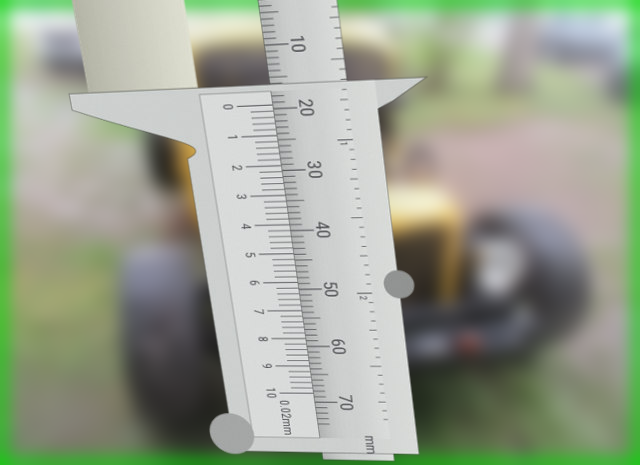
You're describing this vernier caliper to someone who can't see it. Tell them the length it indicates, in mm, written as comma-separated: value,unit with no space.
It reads 19.4,mm
